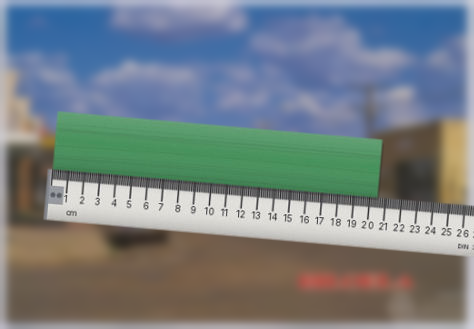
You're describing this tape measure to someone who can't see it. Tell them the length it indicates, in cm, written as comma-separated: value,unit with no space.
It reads 20.5,cm
